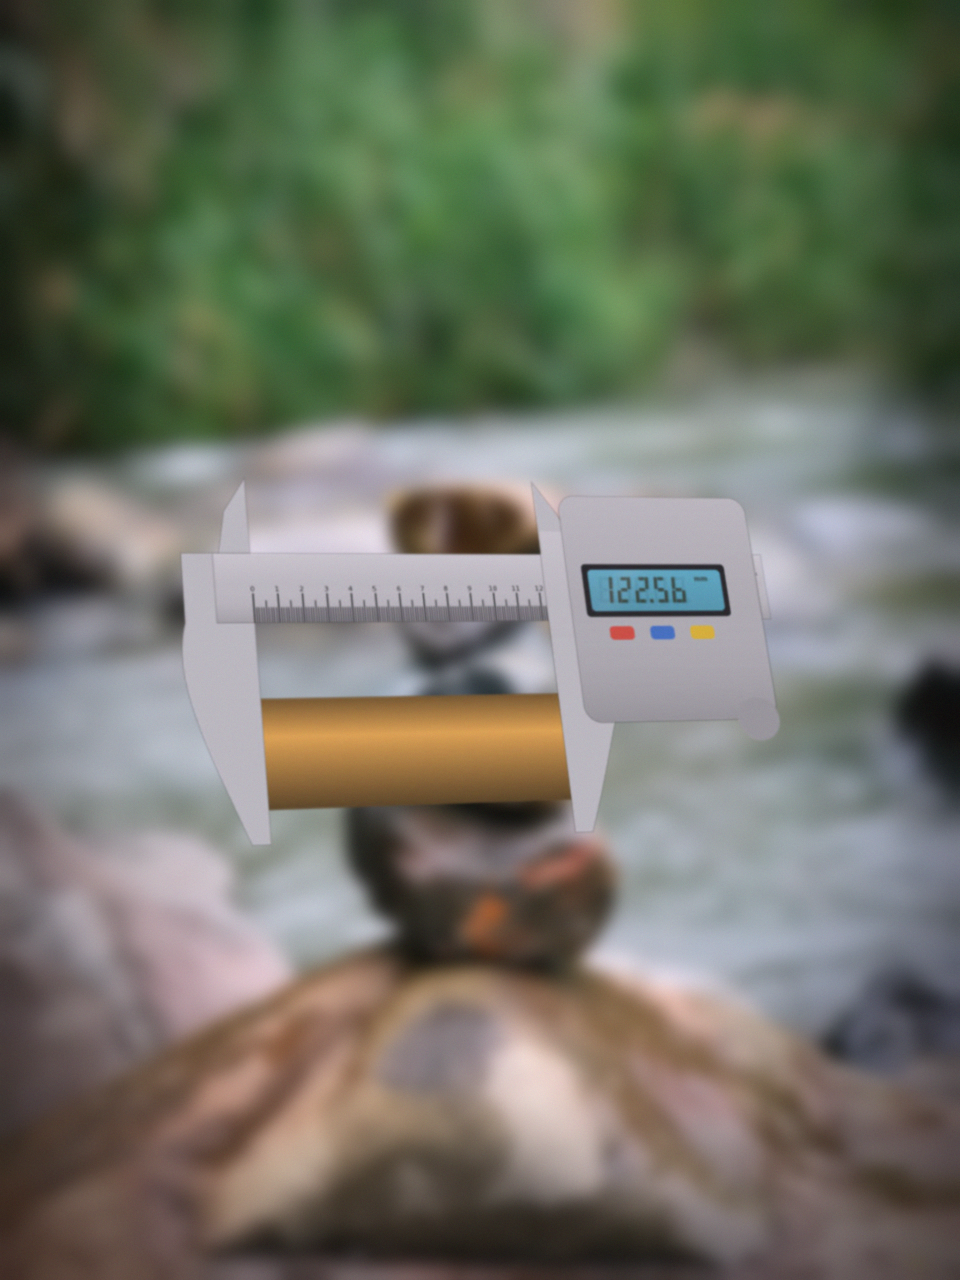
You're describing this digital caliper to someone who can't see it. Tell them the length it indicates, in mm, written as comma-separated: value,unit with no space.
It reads 122.56,mm
